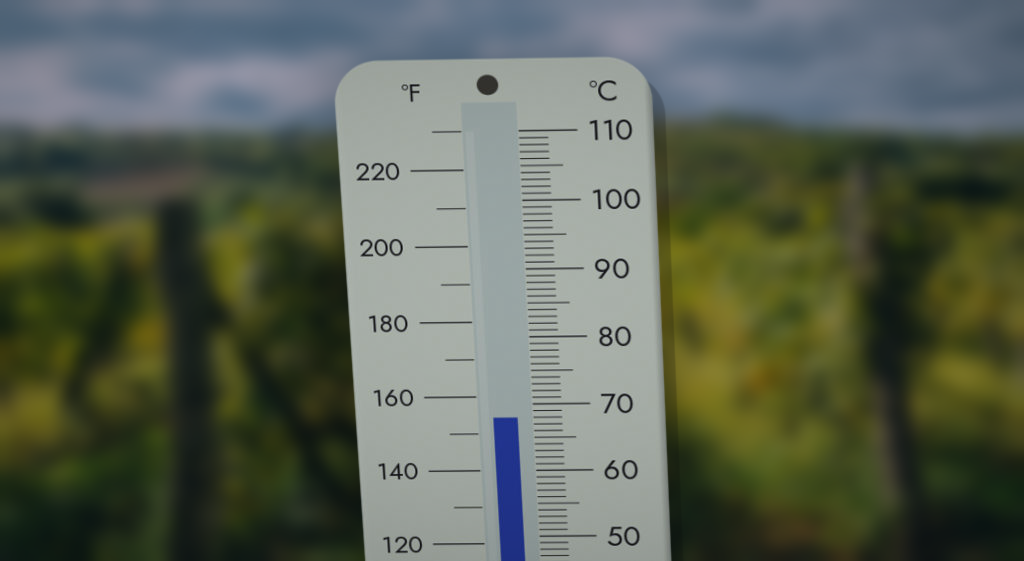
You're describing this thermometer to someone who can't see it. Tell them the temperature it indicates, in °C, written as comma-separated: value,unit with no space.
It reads 68,°C
